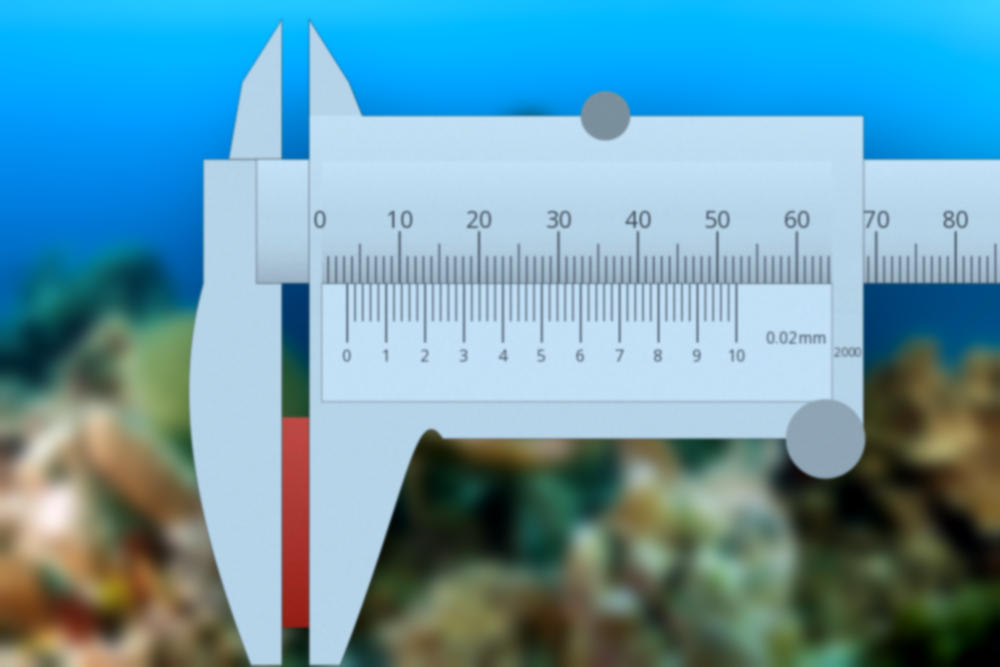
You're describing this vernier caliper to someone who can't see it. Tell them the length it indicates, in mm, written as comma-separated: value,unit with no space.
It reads 3.4,mm
